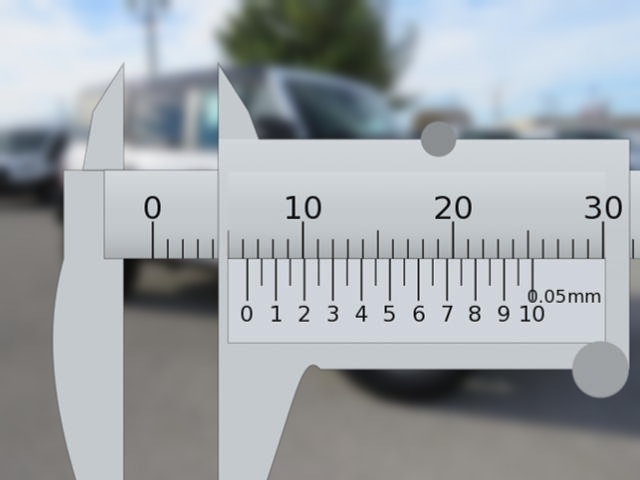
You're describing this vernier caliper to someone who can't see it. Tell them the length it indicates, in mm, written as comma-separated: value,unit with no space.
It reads 6.3,mm
